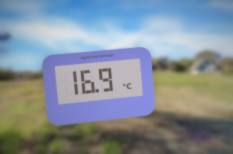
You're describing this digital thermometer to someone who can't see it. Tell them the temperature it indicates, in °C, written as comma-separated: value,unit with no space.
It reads 16.9,°C
